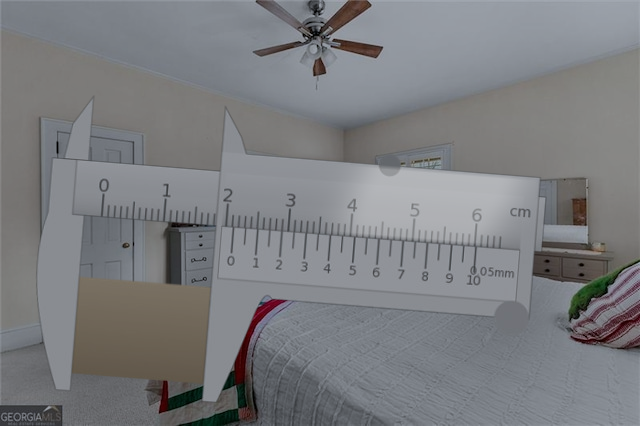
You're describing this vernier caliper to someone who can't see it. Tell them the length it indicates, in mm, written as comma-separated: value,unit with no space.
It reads 21.2,mm
